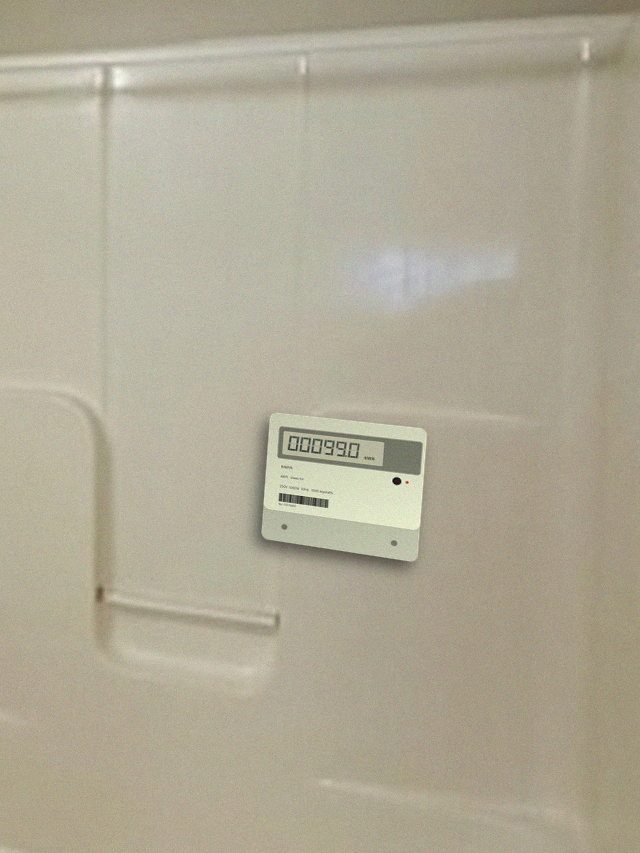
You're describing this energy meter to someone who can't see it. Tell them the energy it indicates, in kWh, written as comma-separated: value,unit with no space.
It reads 99.0,kWh
